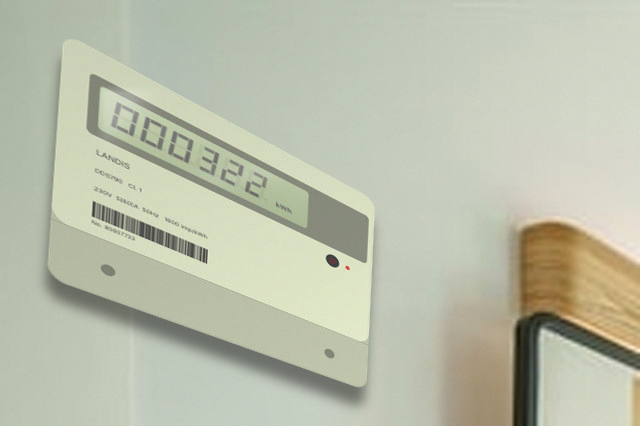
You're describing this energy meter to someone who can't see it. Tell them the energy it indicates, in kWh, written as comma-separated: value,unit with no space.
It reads 322,kWh
